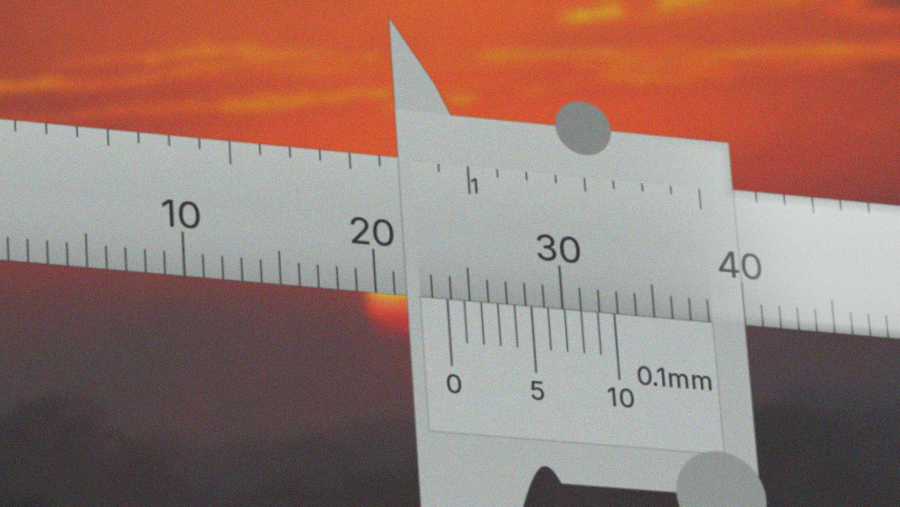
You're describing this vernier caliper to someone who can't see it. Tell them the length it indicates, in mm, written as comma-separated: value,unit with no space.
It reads 23.8,mm
